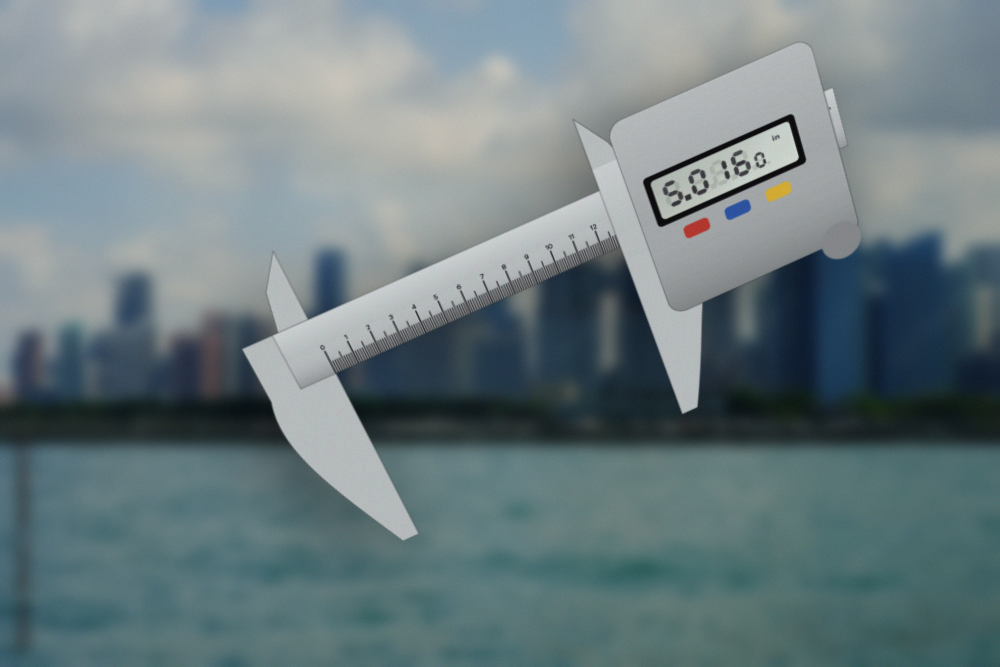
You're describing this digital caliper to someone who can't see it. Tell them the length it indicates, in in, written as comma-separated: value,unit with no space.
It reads 5.0160,in
